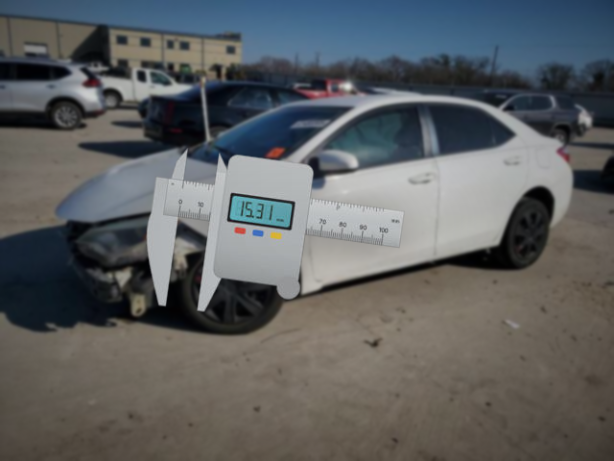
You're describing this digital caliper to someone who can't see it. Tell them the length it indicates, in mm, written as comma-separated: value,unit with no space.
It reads 15.31,mm
